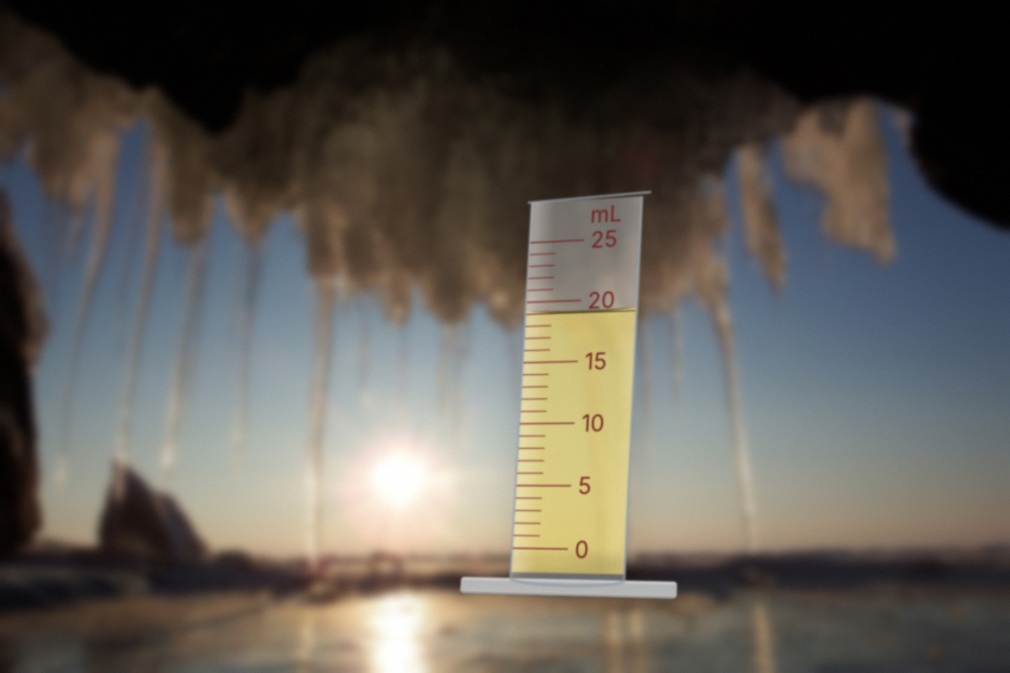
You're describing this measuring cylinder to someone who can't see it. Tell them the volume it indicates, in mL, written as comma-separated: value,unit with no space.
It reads 19,mL
